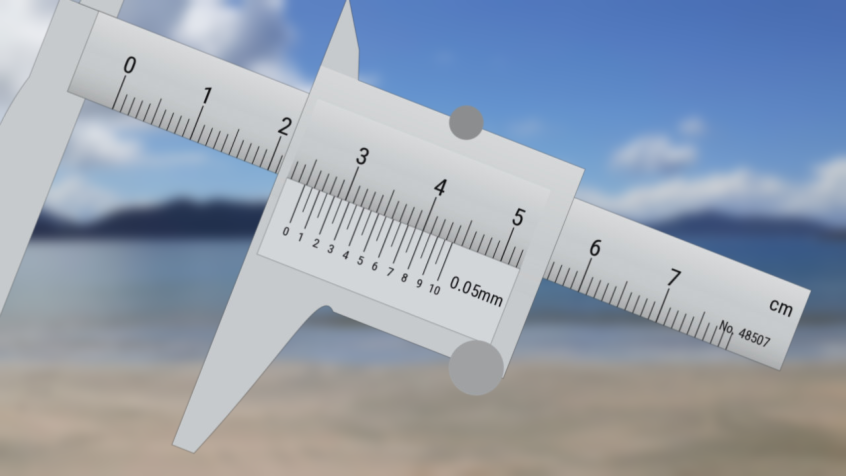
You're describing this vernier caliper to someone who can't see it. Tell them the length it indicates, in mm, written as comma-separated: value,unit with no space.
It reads 24.8,mm
